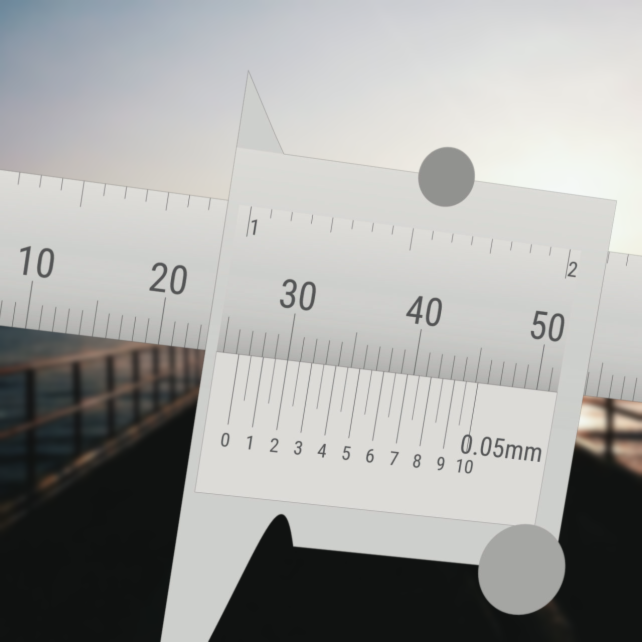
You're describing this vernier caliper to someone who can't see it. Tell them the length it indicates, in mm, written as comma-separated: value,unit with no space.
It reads 26.2,mm
